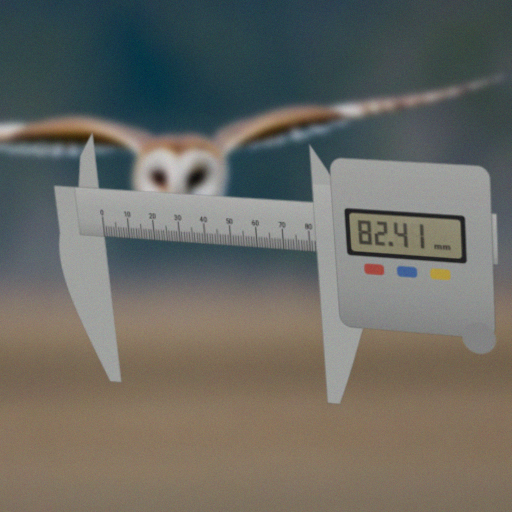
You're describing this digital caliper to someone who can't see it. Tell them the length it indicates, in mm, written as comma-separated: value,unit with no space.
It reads 82.41,mm
